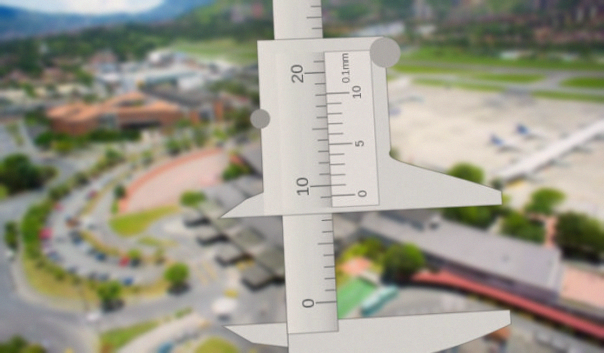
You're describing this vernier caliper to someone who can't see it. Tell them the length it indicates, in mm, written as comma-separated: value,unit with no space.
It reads 9.1,mm
